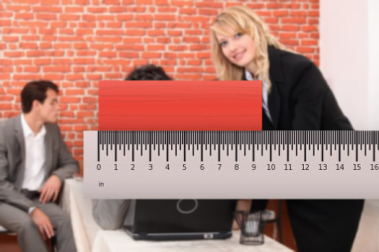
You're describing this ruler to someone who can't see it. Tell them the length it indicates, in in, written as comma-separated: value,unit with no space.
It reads 9.5,in
